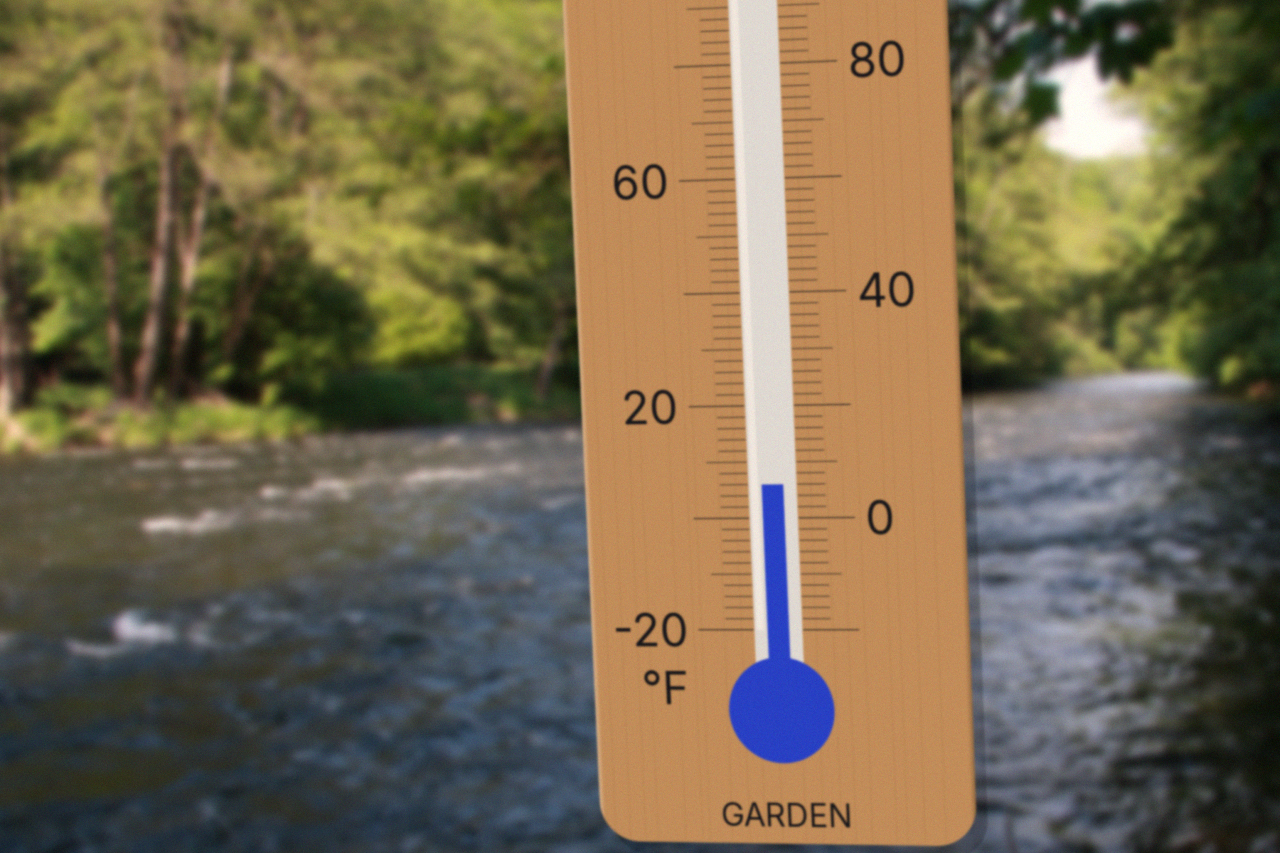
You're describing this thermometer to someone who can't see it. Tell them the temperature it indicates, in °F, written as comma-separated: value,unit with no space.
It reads 6,°F
